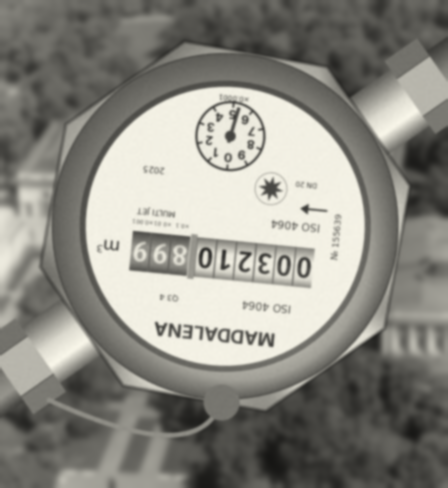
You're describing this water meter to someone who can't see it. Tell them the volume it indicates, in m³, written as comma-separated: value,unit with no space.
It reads 3210.8995,m³
